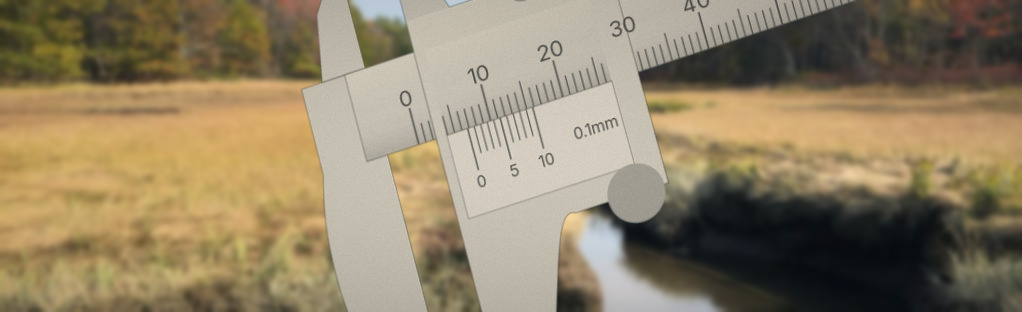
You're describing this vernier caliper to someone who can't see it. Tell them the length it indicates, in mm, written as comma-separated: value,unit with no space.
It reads 6.8,mm
